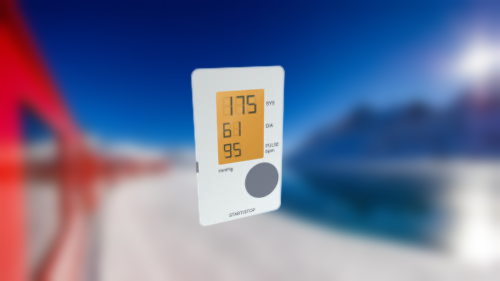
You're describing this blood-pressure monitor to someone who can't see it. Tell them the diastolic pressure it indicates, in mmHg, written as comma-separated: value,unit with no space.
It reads 61,mmHg
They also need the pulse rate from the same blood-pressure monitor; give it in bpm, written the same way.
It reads 95,bpm
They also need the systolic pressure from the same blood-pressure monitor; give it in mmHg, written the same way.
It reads 175,mmHg
